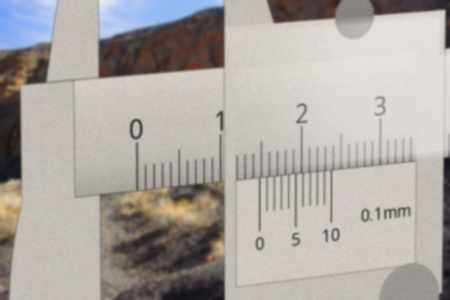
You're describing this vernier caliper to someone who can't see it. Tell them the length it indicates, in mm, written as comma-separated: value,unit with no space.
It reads 14.8,mm
